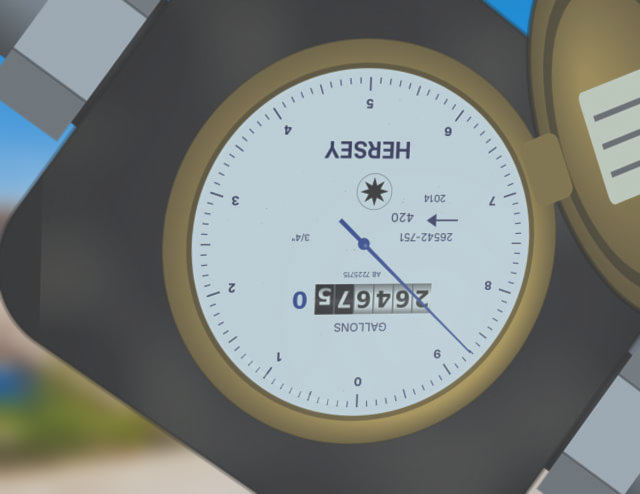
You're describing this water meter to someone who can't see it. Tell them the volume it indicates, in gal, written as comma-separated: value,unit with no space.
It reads 2646748.7,gal
